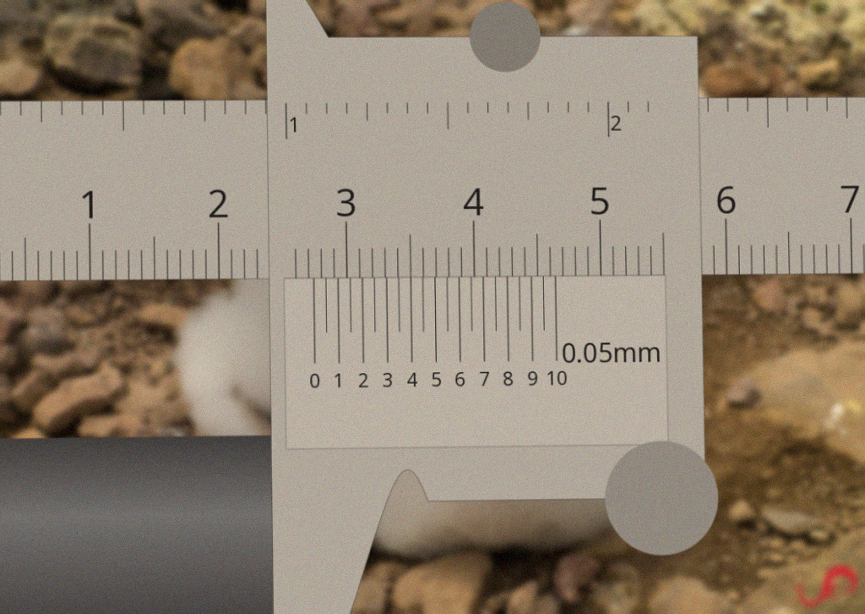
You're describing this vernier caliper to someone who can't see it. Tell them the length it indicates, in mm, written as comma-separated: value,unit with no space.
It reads 27.4,mm
